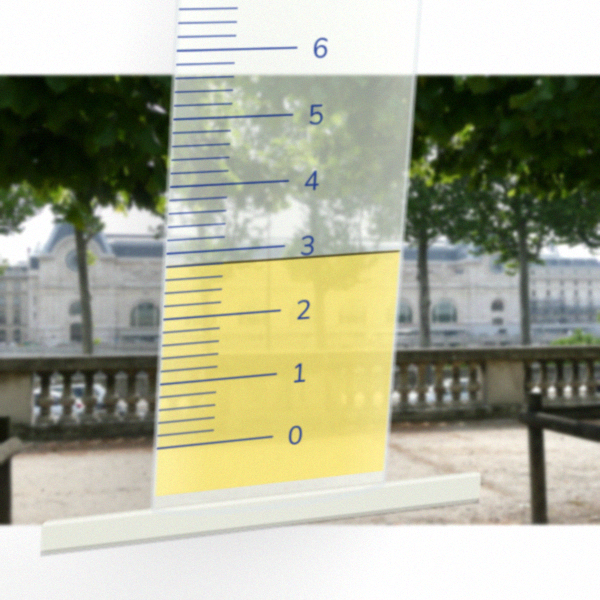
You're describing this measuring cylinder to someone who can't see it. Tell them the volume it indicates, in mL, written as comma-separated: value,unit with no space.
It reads 2.8,mL
